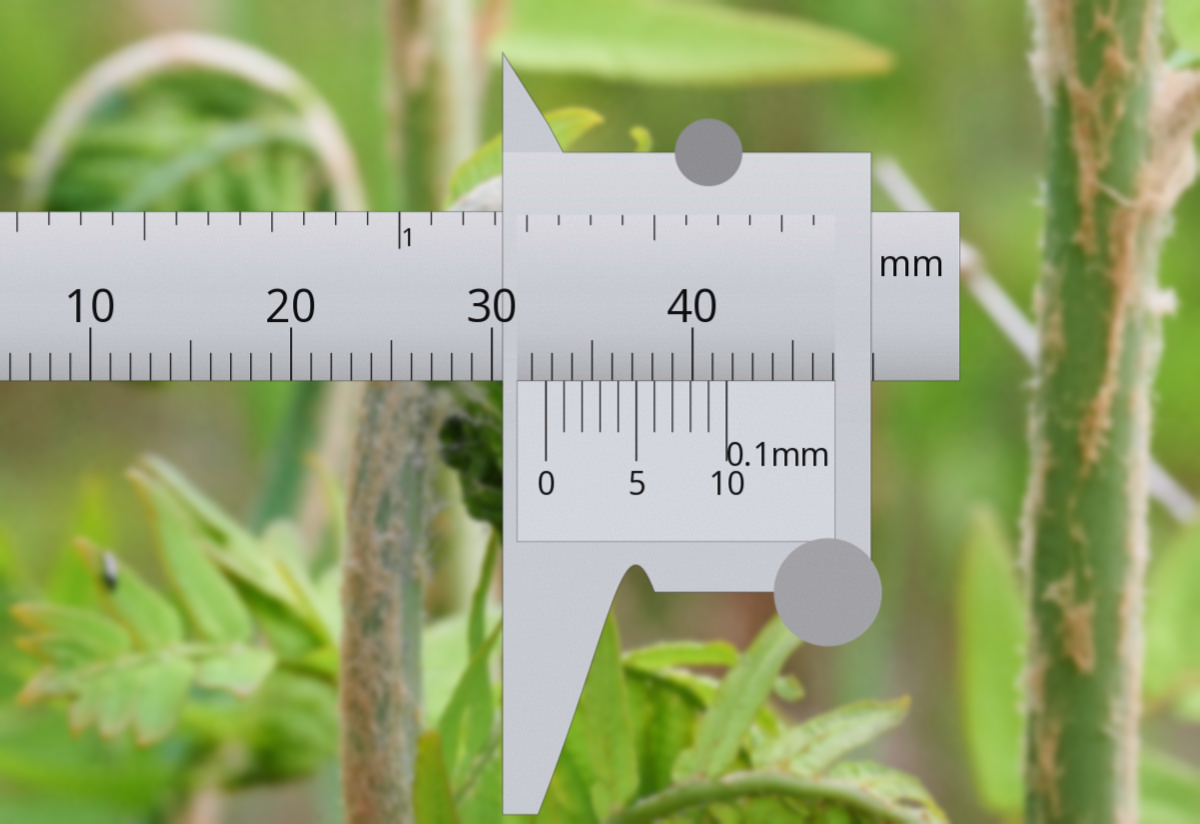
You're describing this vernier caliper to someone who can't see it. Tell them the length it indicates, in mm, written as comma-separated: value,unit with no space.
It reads 32.7,mm
